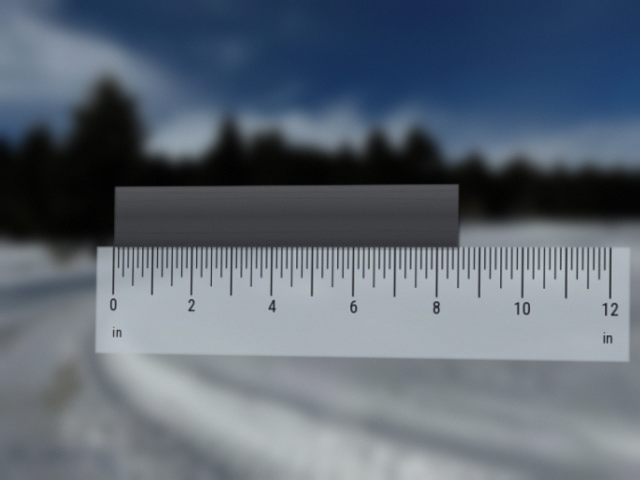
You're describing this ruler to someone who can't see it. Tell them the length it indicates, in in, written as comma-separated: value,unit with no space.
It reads 8.5,in
